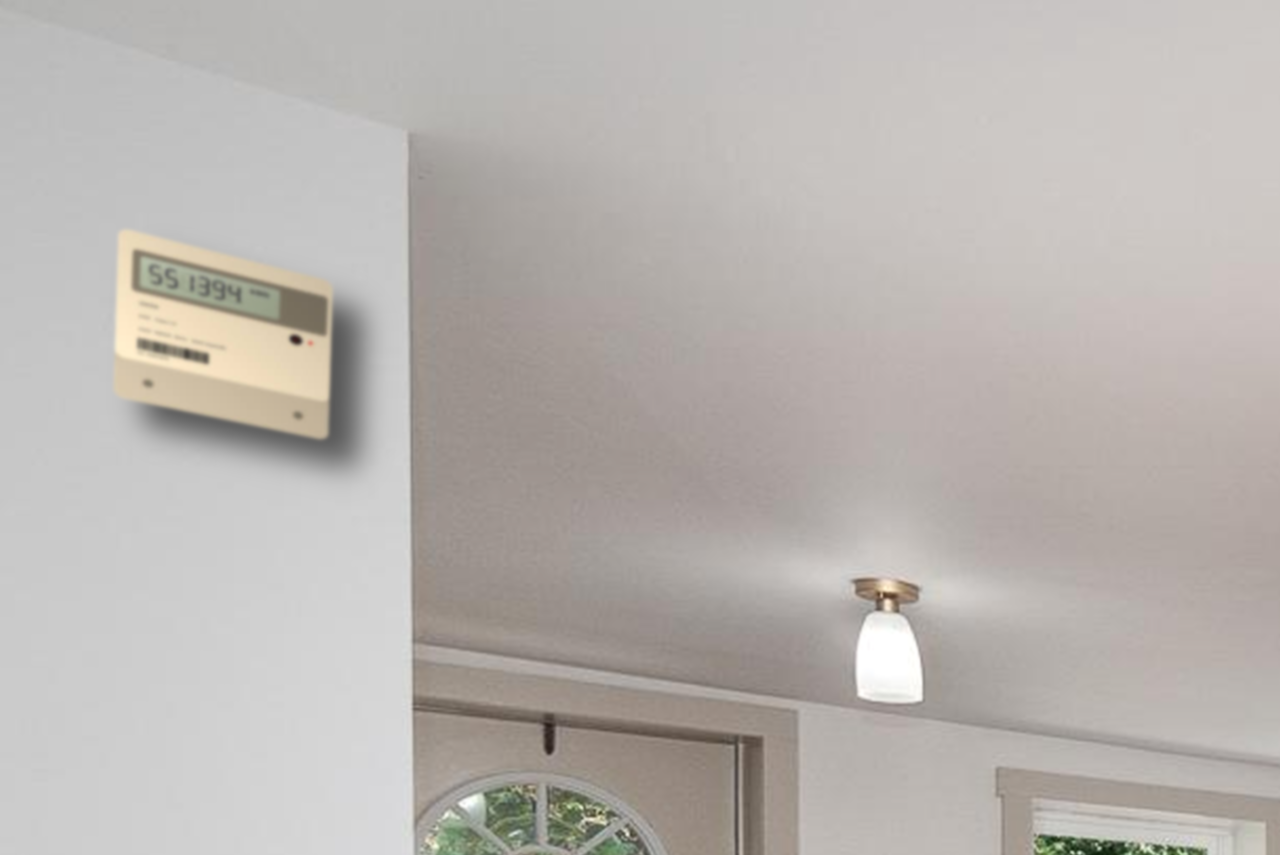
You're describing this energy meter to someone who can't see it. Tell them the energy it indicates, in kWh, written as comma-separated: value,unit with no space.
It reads 551394,kWh
